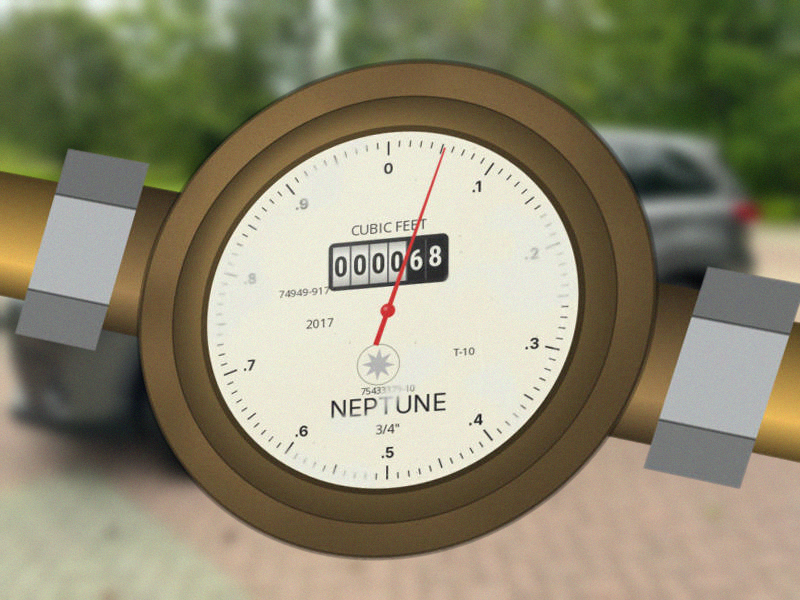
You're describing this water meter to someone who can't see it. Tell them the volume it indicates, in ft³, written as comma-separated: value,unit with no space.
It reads 68.05,ft³
